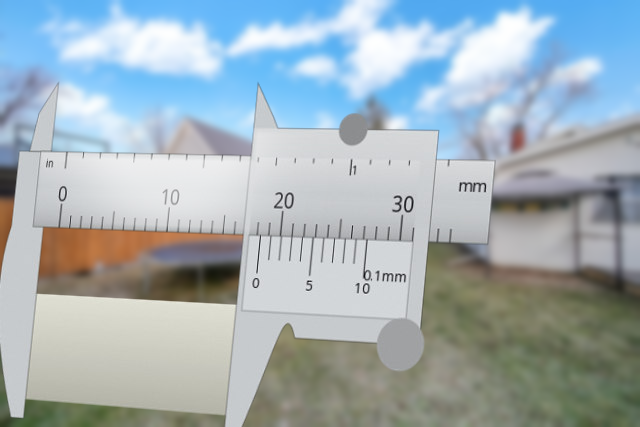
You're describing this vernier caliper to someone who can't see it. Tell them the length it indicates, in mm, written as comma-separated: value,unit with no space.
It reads 18.3,mm
